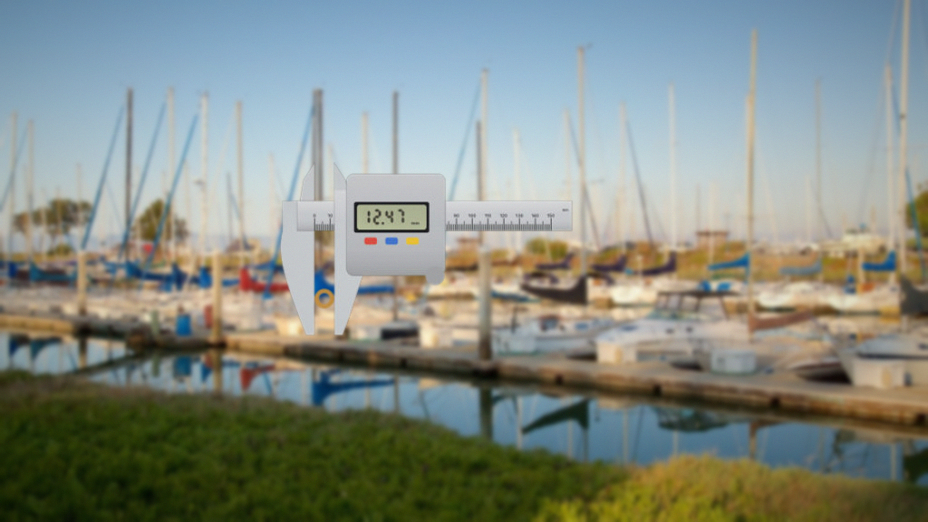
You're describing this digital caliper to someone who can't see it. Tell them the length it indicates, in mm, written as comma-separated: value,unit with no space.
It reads 12.47,mm
